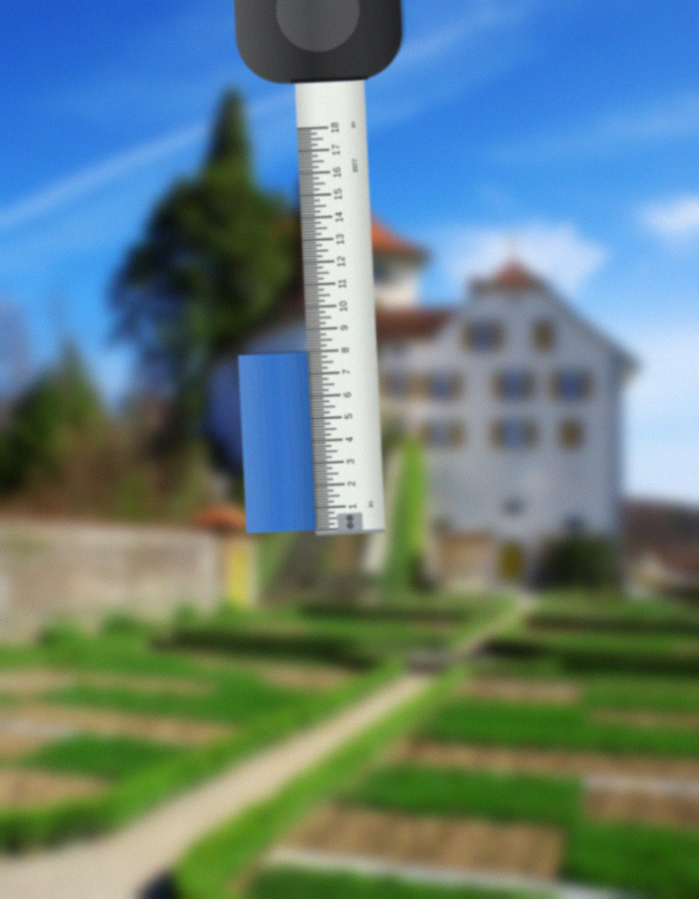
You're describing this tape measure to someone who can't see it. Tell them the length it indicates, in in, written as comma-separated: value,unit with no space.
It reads 8,in
